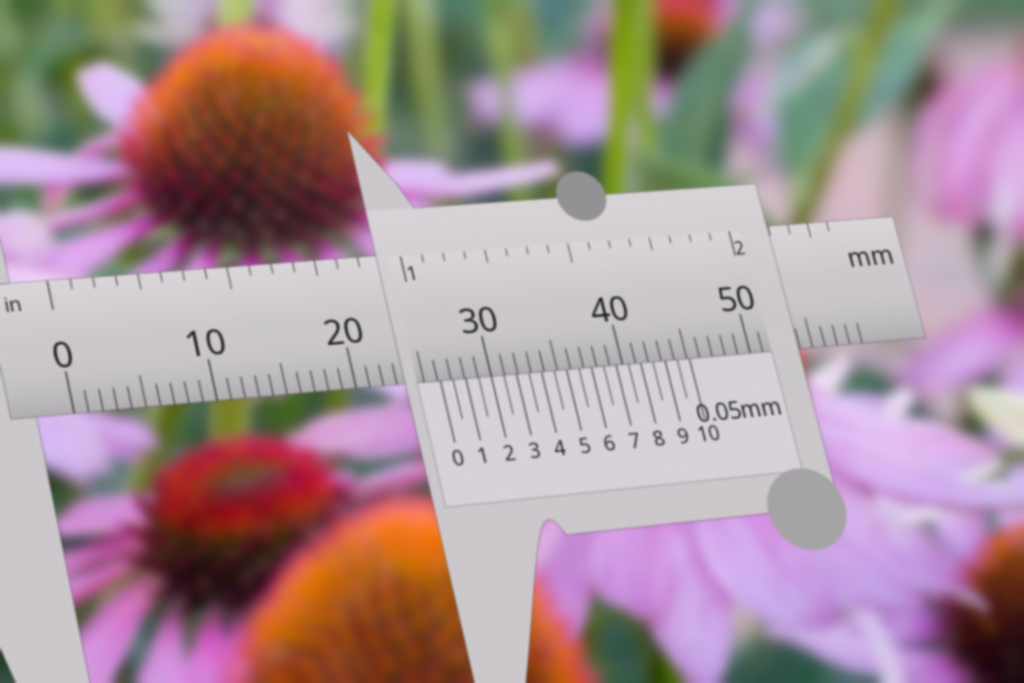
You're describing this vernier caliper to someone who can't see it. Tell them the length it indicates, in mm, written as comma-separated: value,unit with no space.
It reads 26.2,mm
